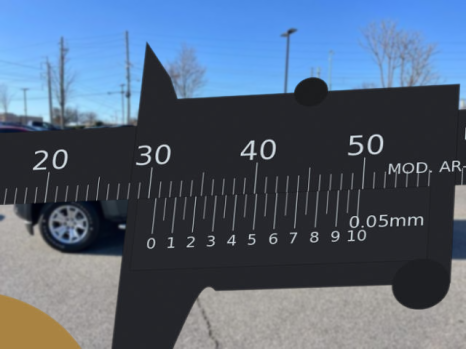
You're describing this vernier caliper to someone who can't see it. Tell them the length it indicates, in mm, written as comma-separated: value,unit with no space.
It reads 30.7,mm
